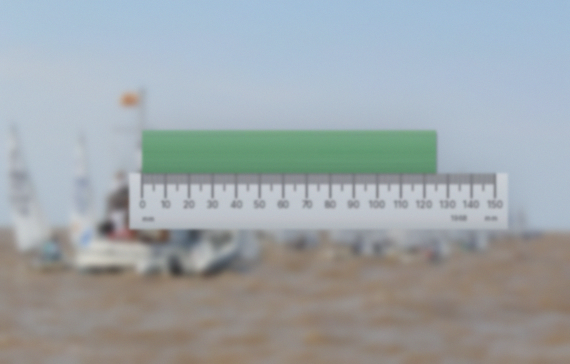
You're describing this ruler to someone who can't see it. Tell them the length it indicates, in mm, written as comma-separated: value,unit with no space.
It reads 125,mm
